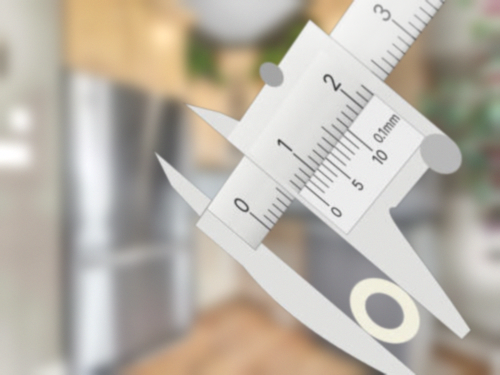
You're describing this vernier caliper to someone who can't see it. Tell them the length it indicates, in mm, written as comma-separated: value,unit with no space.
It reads 7.8,mm
